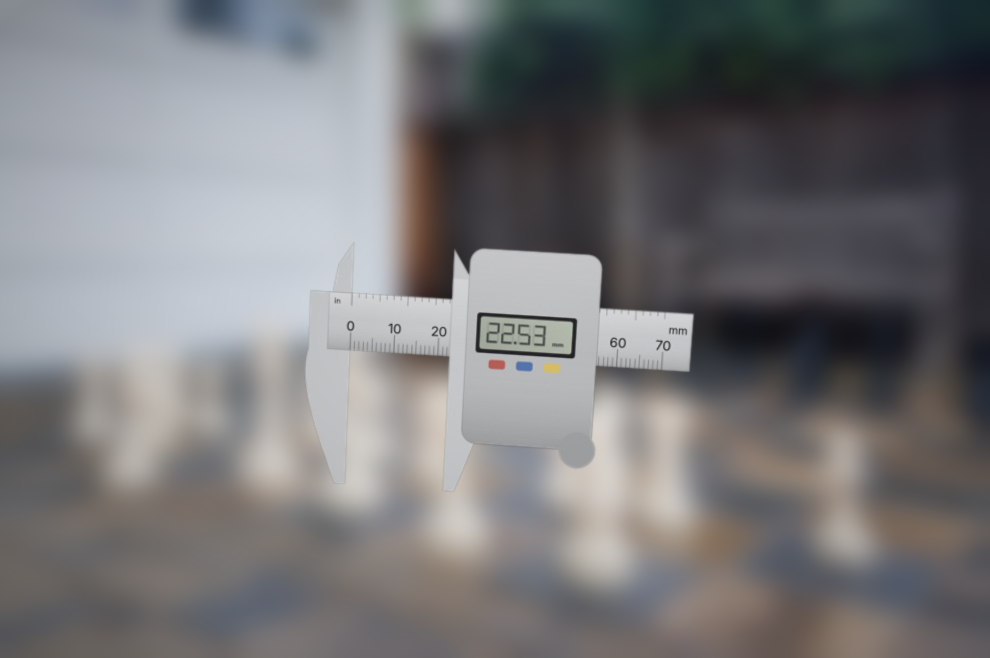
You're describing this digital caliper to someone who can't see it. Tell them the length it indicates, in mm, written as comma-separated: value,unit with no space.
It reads 22.53,mm
